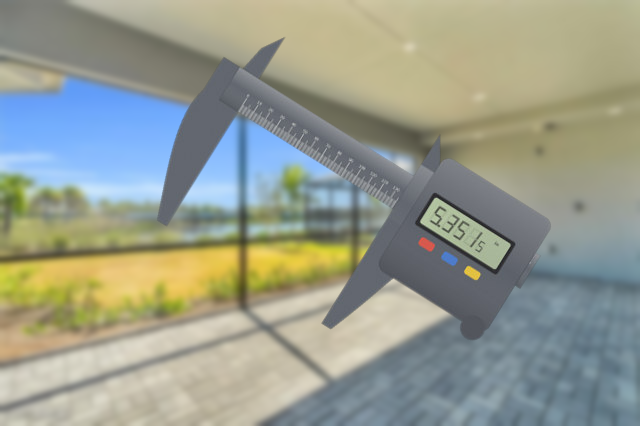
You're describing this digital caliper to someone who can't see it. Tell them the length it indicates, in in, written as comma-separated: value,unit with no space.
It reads 5.3515,in
